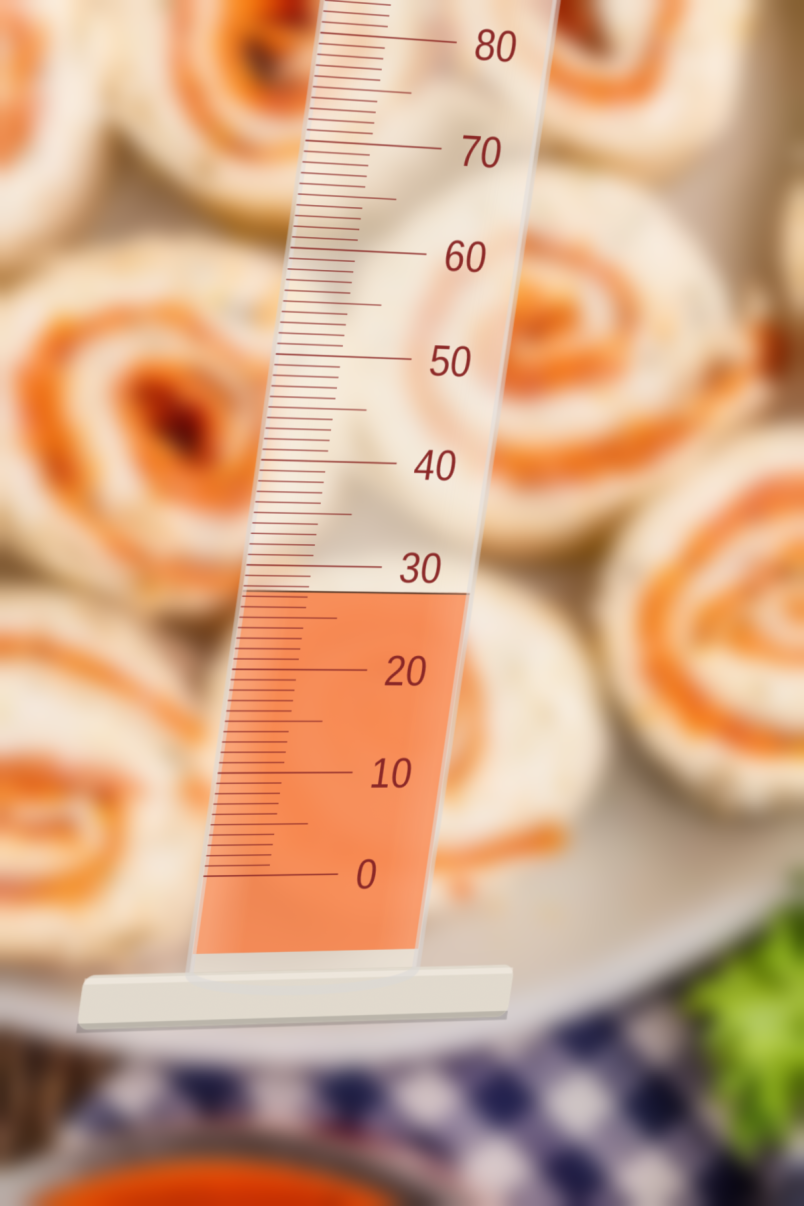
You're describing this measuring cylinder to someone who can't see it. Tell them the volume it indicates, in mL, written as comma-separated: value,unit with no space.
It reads 27.5,mL
